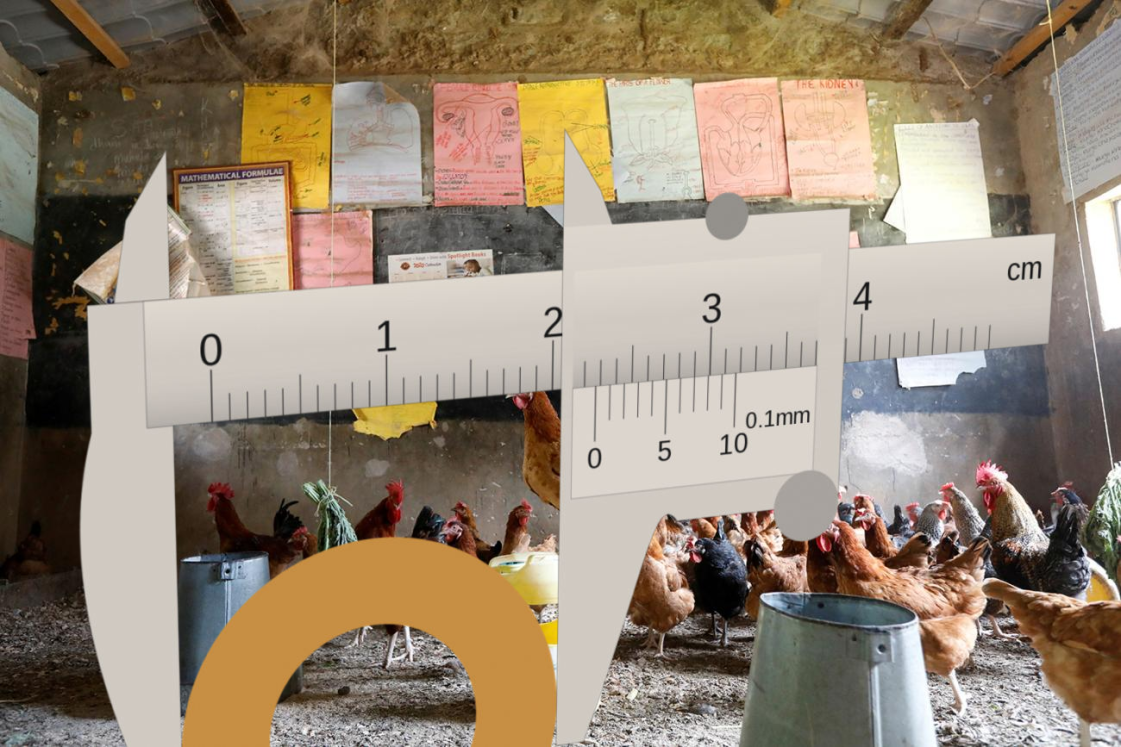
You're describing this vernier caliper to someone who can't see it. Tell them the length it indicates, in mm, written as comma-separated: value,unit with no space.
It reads 22.7,mm
